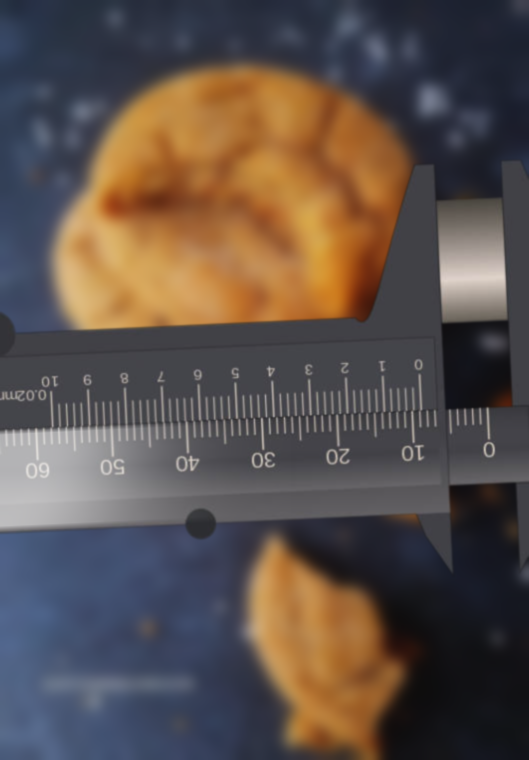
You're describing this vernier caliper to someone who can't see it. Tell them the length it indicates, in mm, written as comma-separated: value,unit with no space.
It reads 8.8,mm
